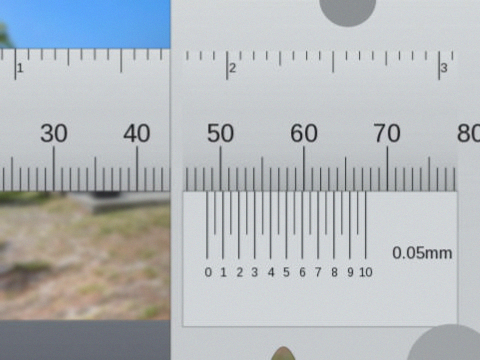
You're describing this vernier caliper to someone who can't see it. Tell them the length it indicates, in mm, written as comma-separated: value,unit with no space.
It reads 48.4,mm
